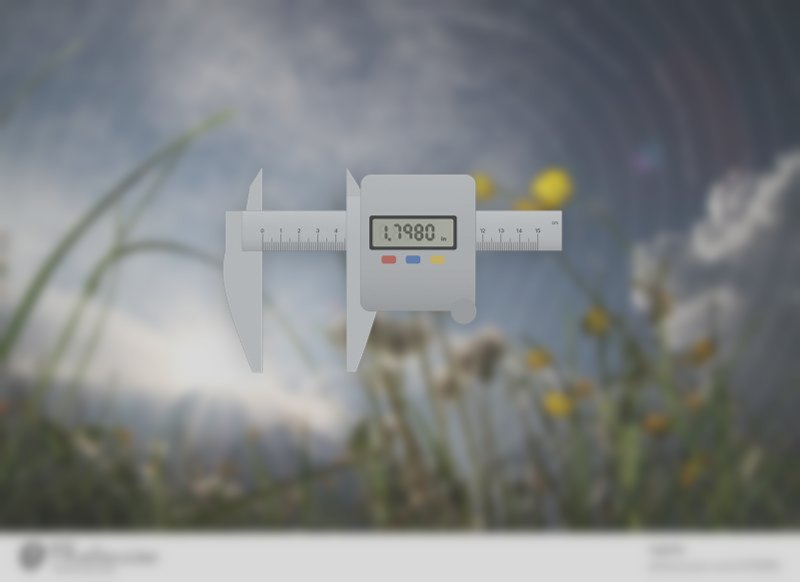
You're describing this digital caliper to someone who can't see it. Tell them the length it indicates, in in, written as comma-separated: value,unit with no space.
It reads 1.7980,in
